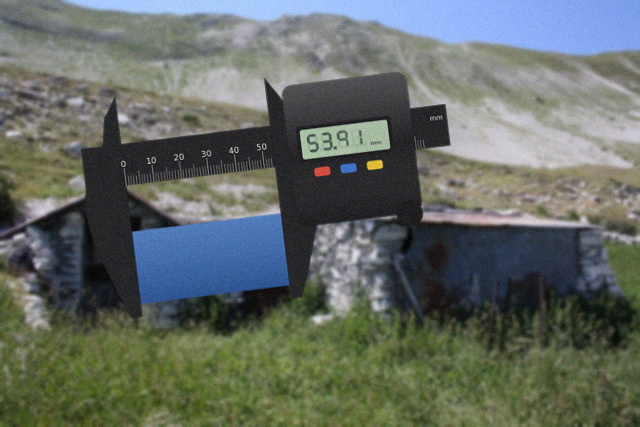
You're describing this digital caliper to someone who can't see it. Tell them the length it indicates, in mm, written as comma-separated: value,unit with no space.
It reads 53.91,mm
